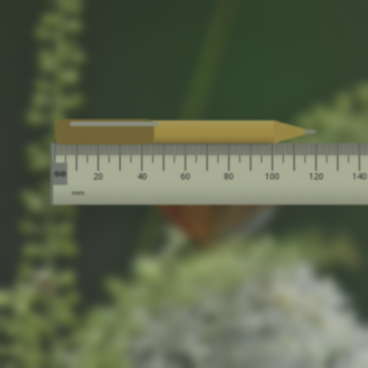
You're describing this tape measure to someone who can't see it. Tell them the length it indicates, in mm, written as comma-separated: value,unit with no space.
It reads 120,mm
